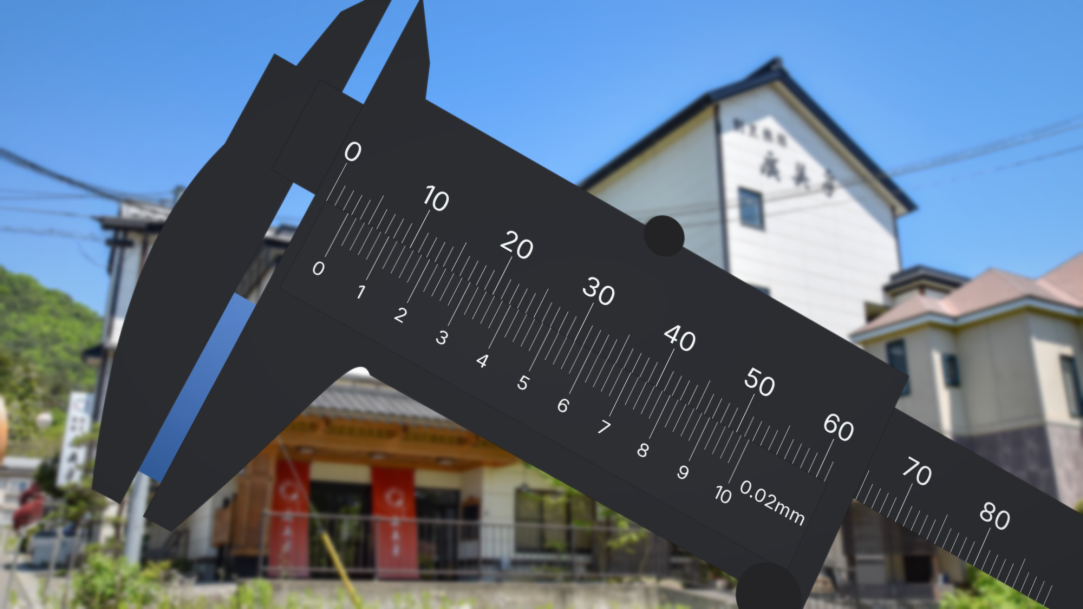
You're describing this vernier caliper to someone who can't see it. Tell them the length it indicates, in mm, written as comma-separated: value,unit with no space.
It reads 2.6,mm
